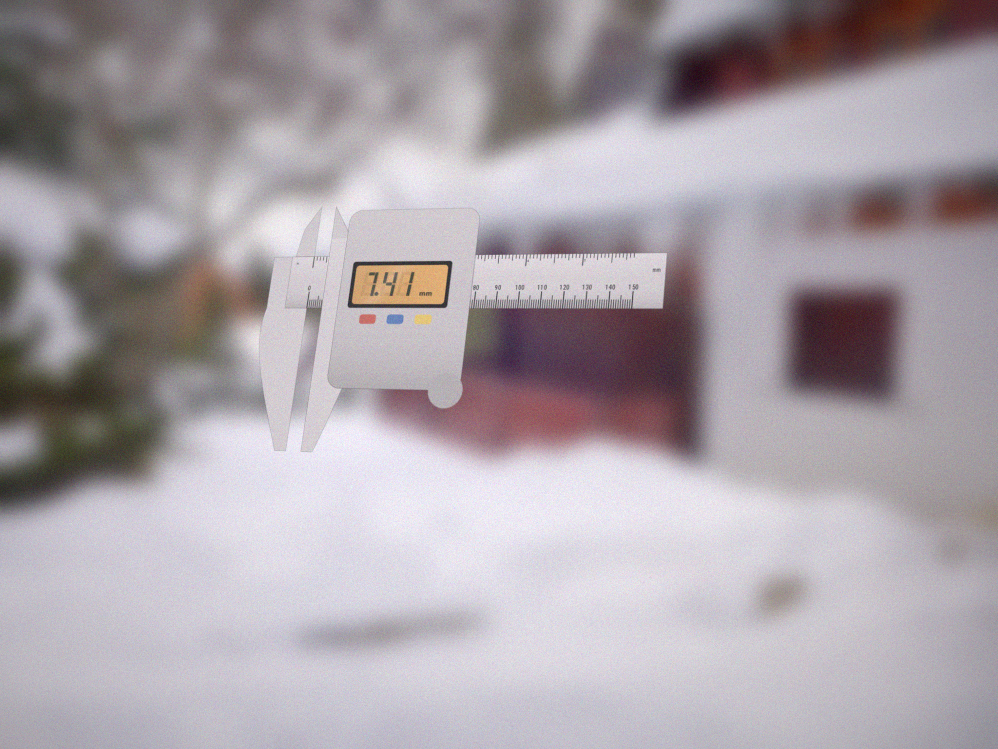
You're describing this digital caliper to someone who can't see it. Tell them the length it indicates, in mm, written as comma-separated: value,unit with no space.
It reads 7.41,mm
